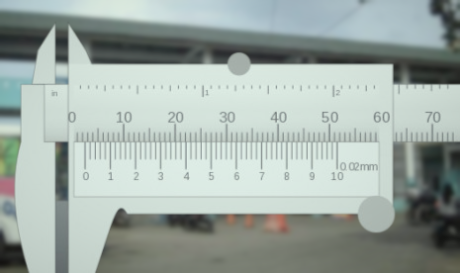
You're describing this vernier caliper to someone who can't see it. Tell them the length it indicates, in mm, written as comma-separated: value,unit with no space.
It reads 2.5,mm
